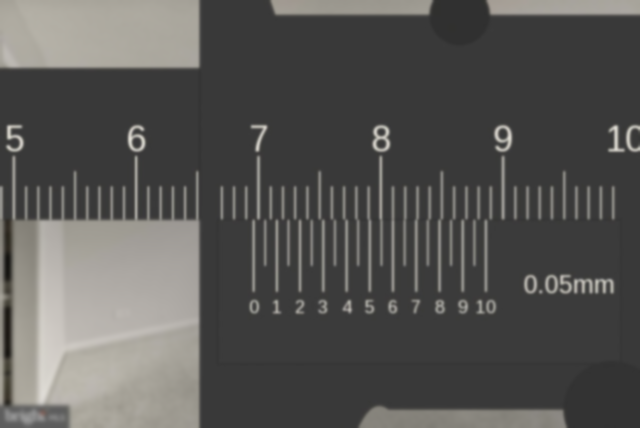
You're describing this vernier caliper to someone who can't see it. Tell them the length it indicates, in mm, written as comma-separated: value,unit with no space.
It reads 69.6,mm
